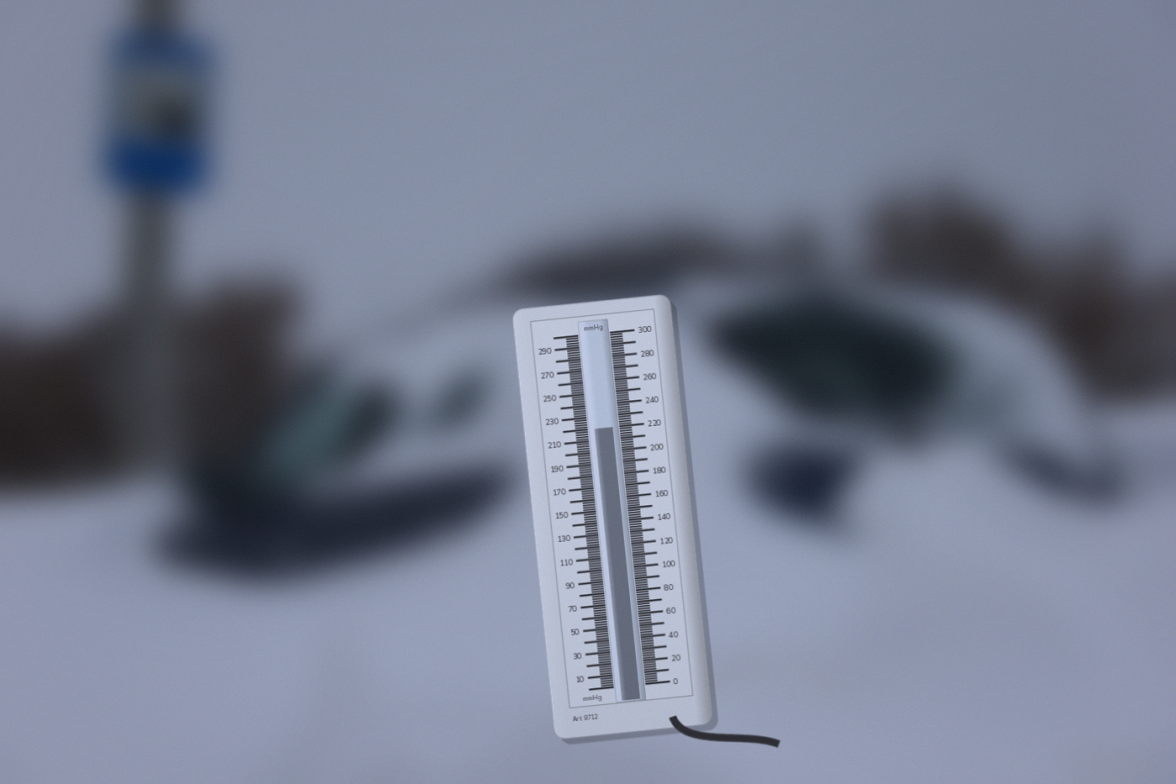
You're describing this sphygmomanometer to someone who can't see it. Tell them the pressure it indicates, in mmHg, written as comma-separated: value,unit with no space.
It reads 220,mmHg
